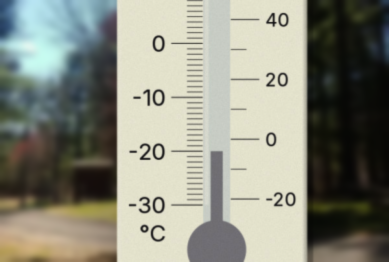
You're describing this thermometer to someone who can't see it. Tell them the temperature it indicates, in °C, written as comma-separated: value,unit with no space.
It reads -20,°C
